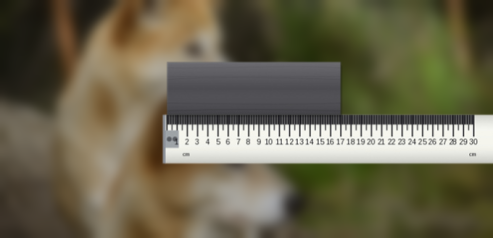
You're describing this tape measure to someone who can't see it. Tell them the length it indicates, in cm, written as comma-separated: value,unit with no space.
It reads 17,cm
